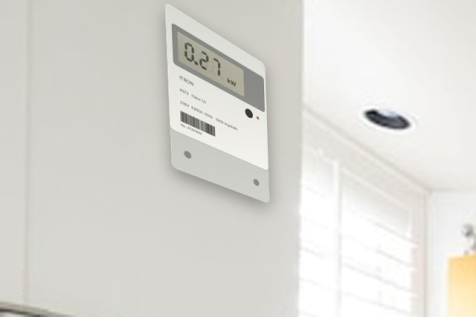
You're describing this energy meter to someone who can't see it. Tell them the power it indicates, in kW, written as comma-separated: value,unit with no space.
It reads 0.27,kW
